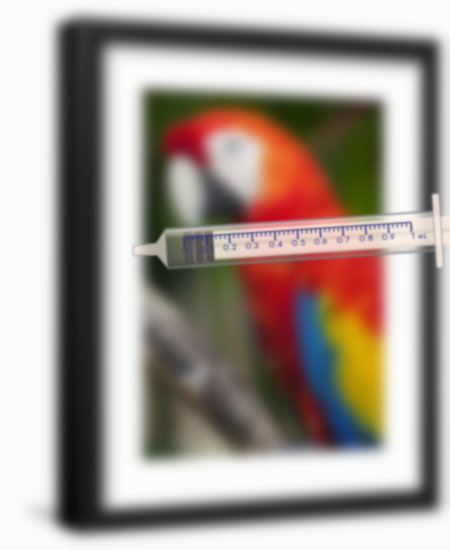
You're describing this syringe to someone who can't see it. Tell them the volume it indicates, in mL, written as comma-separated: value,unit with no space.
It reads 0,mL
